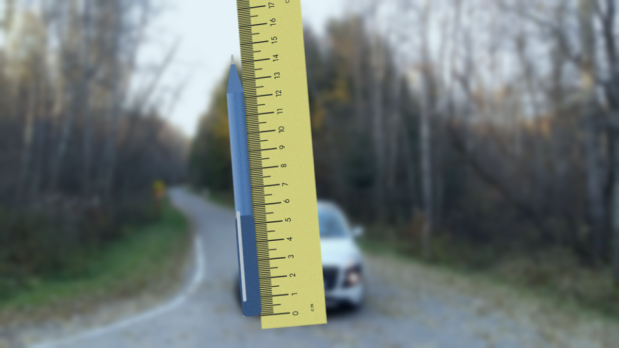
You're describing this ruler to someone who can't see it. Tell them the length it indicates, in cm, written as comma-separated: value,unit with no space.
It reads 14.5,cm
